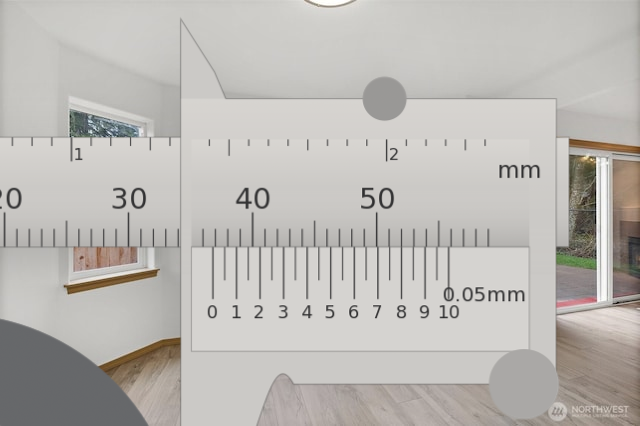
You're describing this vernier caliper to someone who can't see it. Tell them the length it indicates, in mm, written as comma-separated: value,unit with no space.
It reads 36.8,mm
